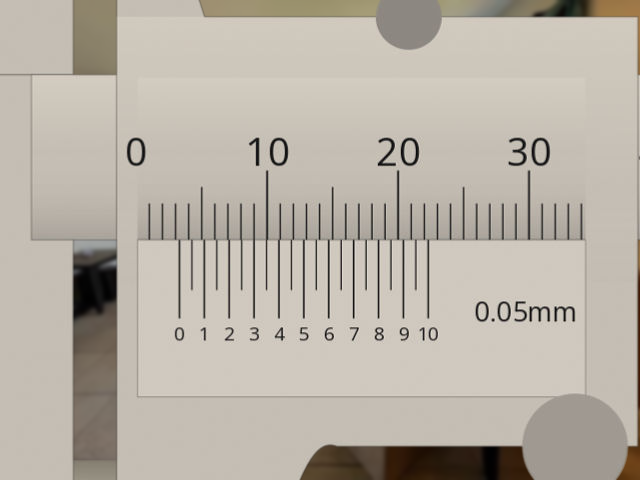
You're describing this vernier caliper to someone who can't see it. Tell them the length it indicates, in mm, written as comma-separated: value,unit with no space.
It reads 3.3,mm
